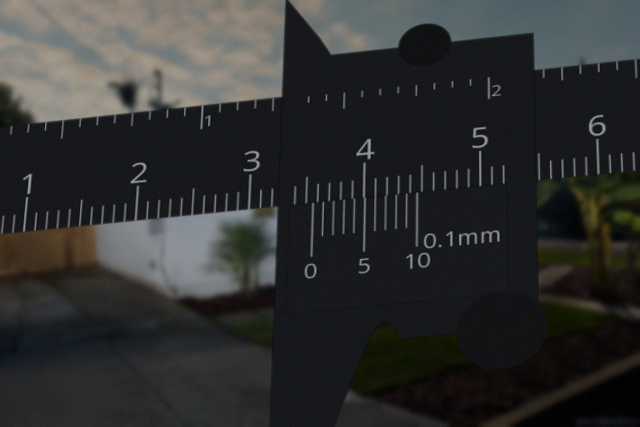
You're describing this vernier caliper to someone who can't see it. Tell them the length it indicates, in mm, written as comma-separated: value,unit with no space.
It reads 35.6,mm
